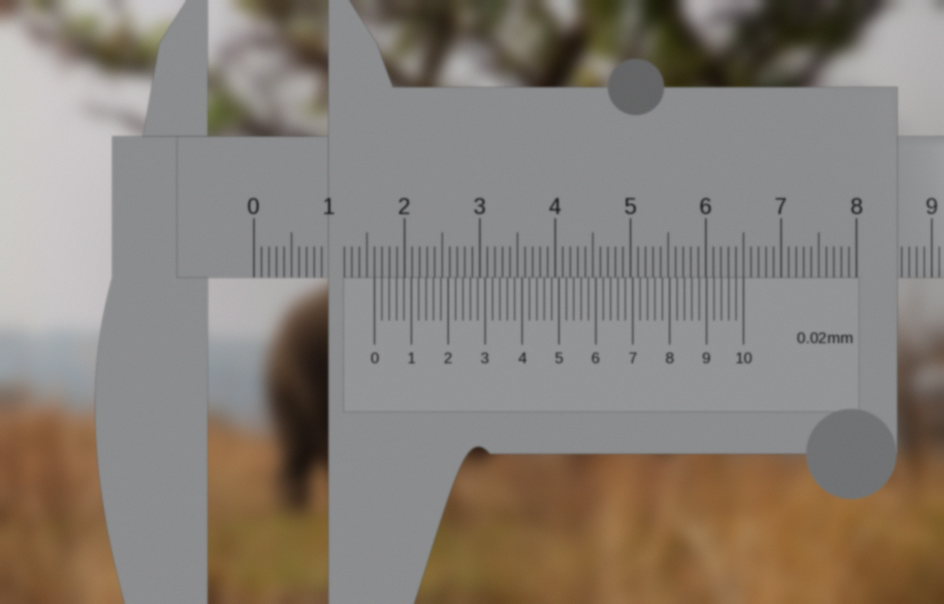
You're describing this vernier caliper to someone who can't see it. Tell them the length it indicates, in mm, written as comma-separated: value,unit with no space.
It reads 16.0,mm
